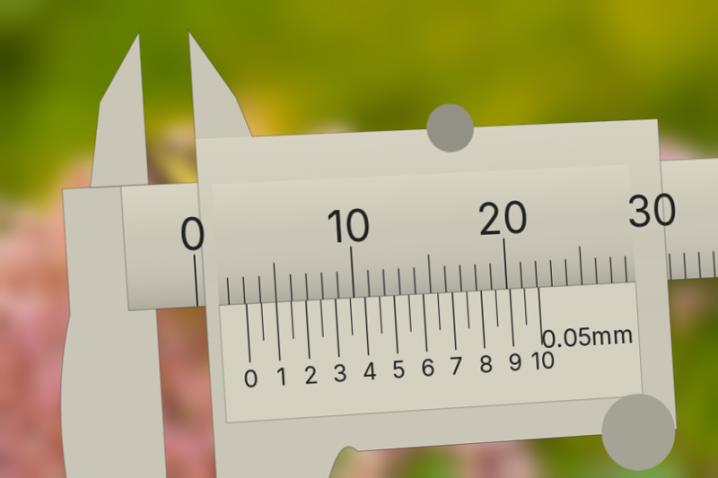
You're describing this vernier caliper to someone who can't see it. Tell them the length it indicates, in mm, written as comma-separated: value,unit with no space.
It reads 3.1,mm
